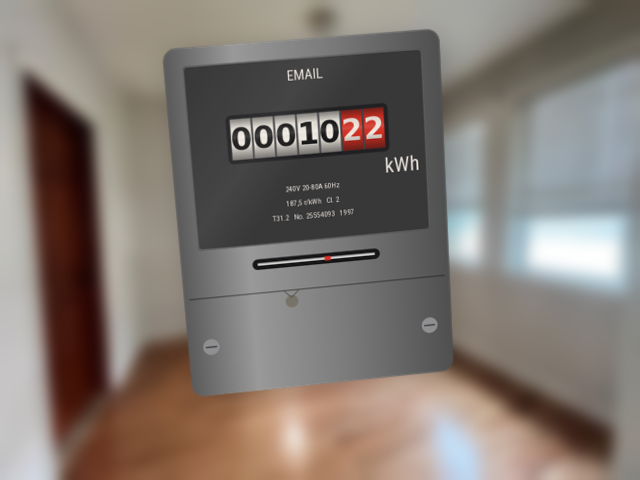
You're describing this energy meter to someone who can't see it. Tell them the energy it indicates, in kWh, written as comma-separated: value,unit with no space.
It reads 10.22,kWh
